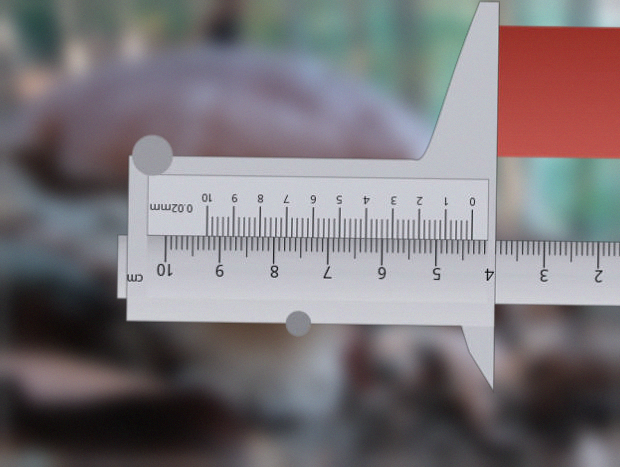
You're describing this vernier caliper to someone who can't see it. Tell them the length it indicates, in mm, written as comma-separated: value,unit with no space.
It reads 43.4,mm
